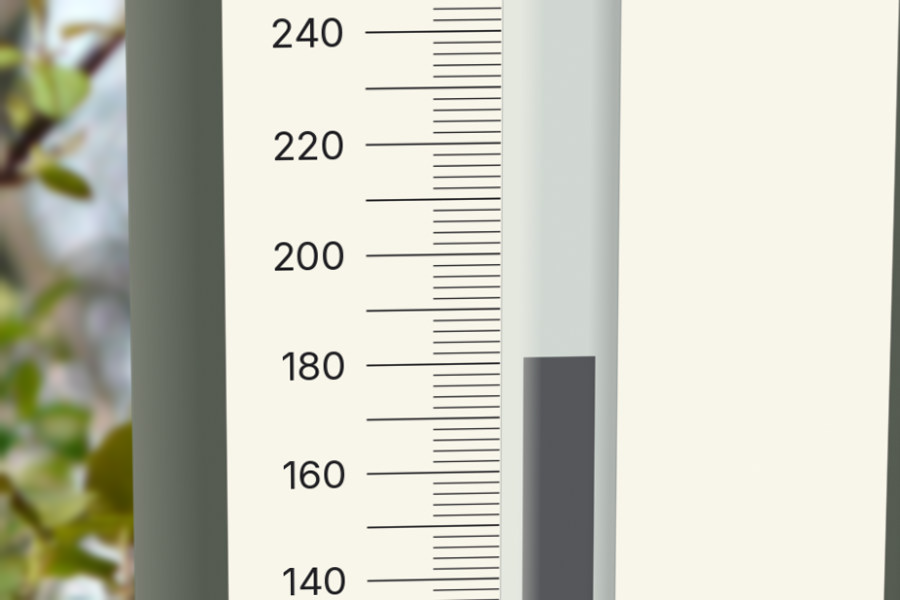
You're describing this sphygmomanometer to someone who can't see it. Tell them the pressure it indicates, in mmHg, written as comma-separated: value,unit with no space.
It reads 181,mmHg
